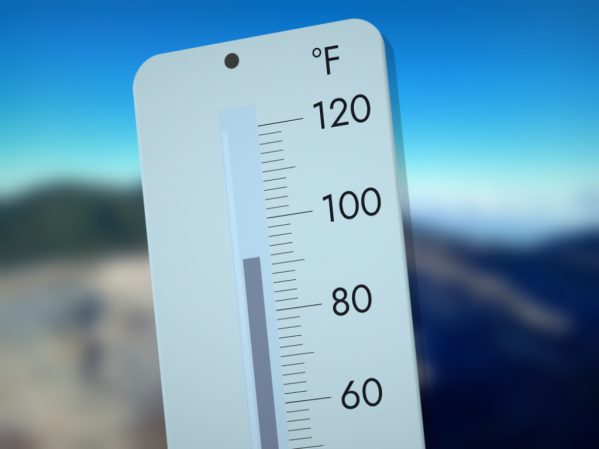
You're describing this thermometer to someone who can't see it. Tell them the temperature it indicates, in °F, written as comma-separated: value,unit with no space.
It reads 92,°F
